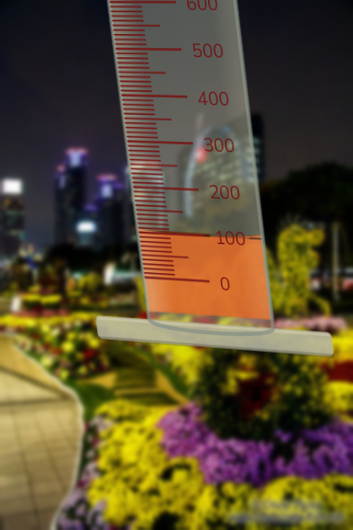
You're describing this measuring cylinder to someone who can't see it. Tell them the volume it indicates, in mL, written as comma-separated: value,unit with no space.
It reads 100,mL
